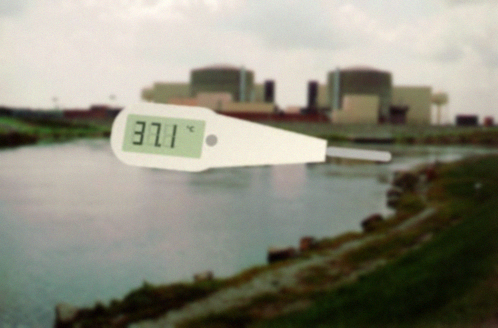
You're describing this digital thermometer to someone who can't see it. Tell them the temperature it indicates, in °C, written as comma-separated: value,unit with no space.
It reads 37.1,°C
